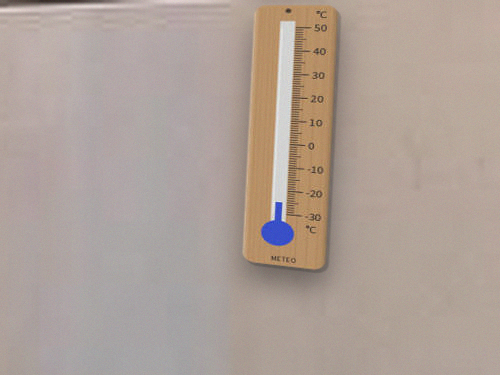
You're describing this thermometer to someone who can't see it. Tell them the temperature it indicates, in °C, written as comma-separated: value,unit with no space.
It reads -25,°C
